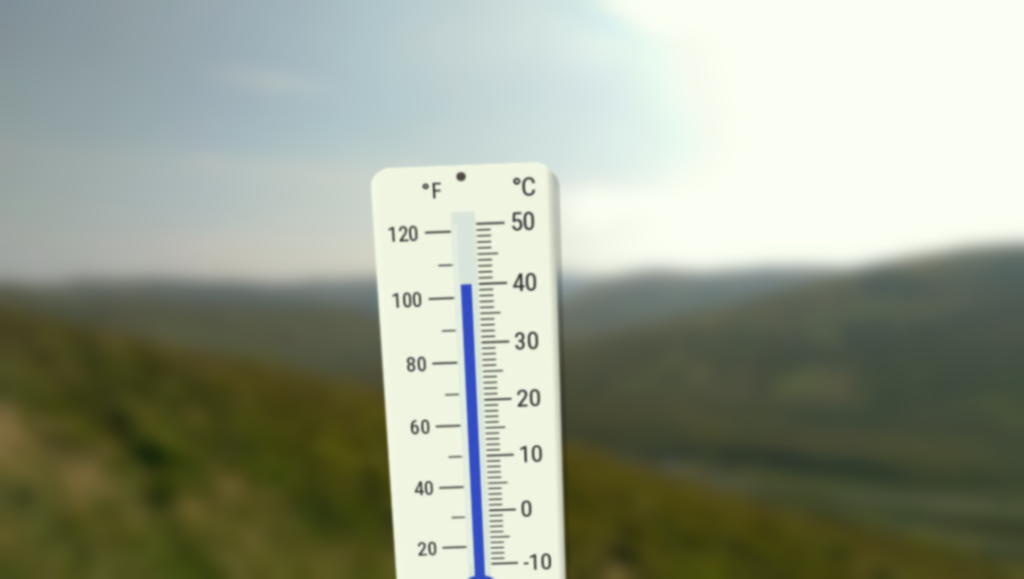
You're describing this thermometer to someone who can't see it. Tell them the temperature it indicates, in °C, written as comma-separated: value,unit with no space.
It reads 40,°C
